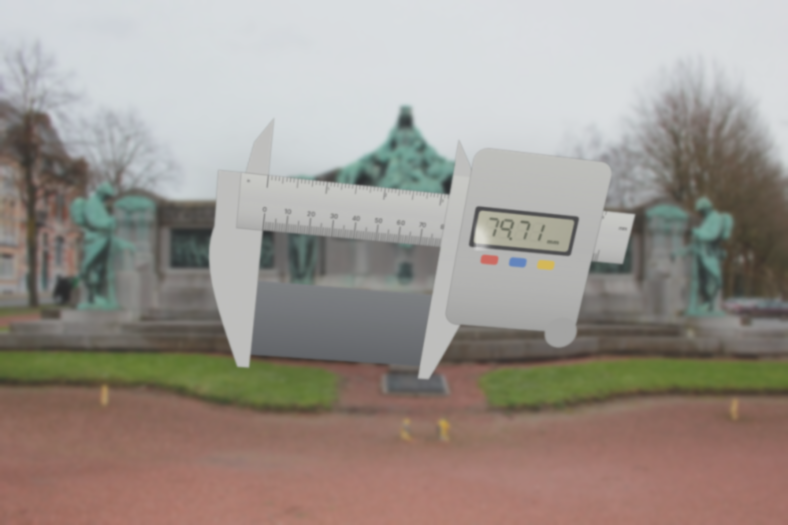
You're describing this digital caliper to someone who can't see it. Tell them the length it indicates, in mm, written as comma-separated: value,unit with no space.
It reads 79.71,mm
